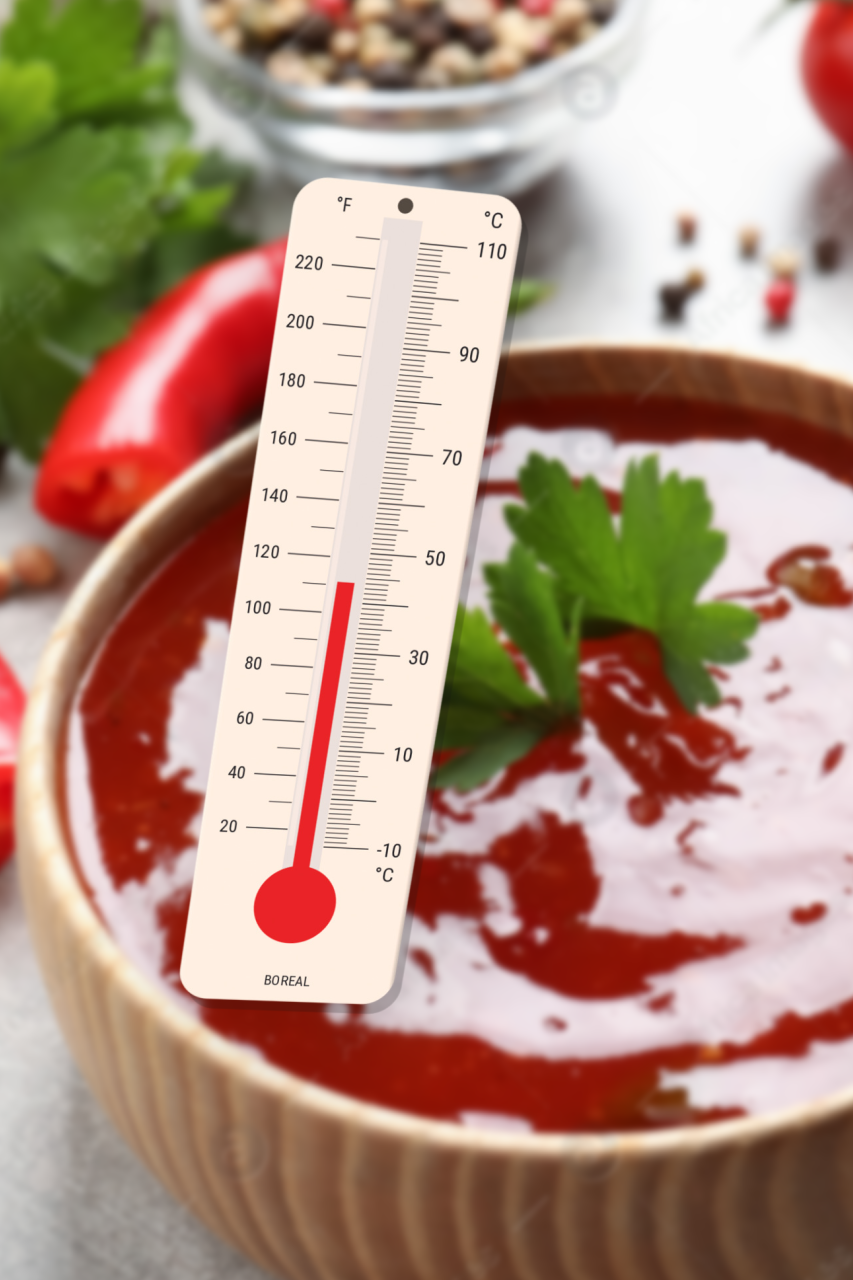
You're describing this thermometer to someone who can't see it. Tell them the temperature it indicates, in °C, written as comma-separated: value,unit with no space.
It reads 44,°C
